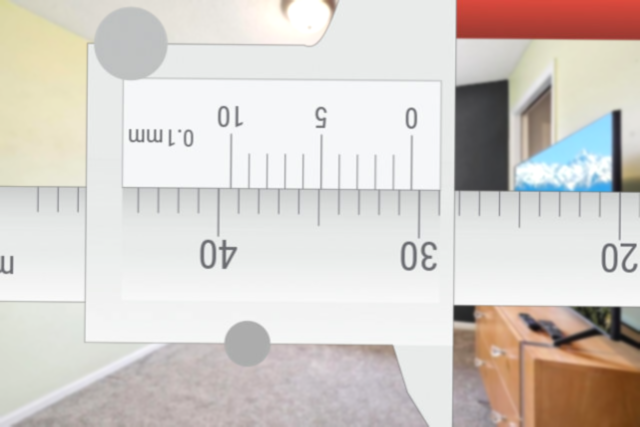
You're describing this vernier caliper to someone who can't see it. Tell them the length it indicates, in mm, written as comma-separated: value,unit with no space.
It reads 30.4,mm
